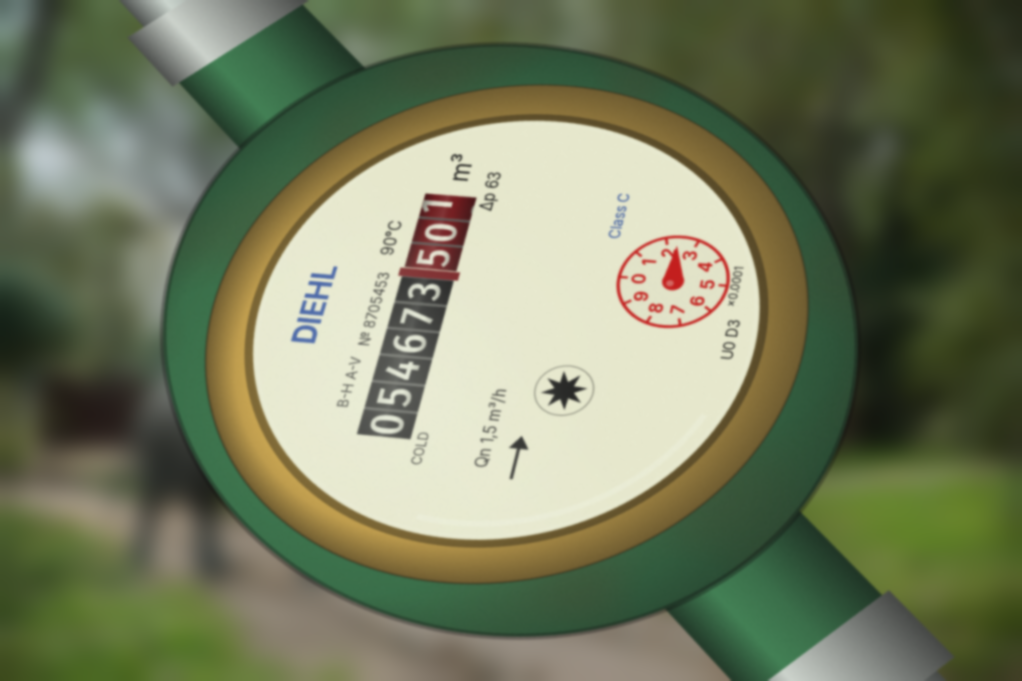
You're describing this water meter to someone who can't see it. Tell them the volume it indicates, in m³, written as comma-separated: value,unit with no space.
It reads 54673.5012,m³
